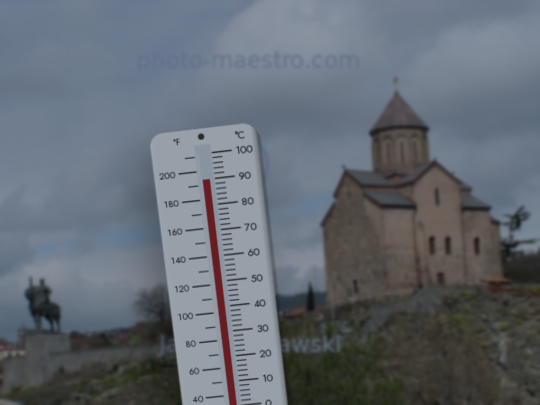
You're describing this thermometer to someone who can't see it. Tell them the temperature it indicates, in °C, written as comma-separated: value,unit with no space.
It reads 90,°C
